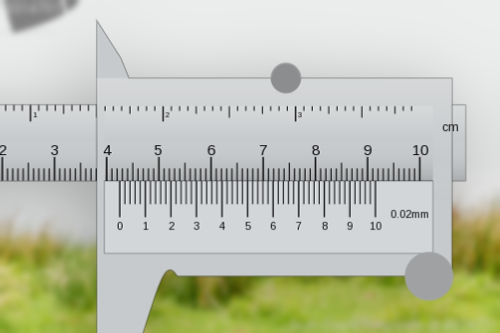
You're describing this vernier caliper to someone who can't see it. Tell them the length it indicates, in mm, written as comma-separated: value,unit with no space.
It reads 42.5,mm
